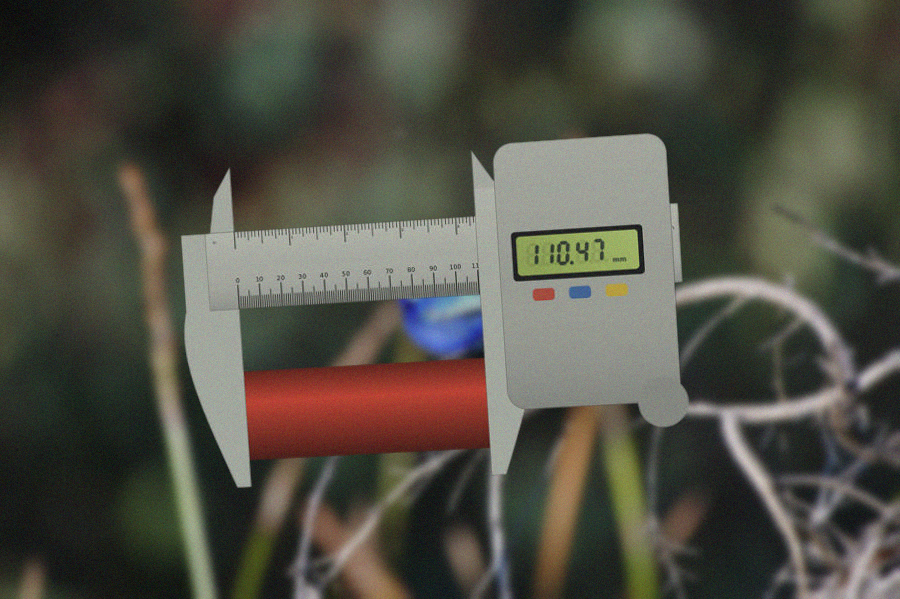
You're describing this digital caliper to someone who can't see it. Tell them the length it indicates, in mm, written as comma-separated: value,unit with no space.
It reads 110.47,mm
